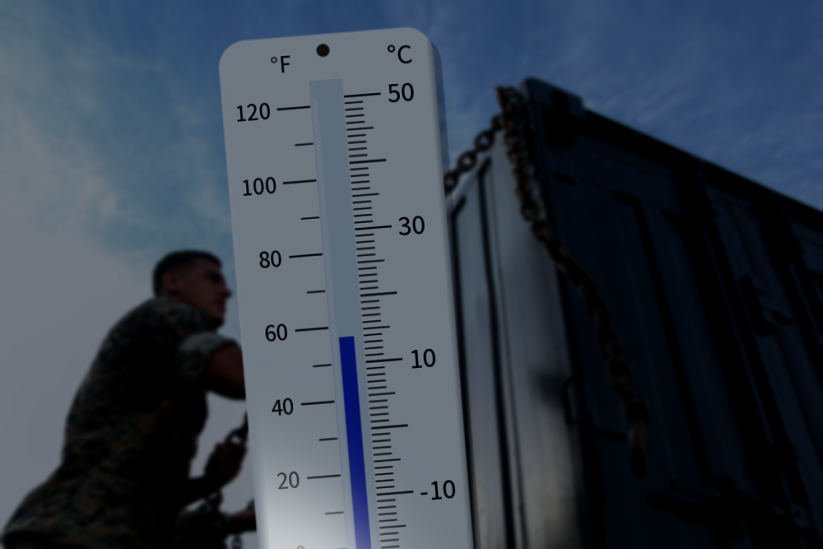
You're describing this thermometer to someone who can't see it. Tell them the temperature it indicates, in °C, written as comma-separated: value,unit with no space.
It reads 14,°C
